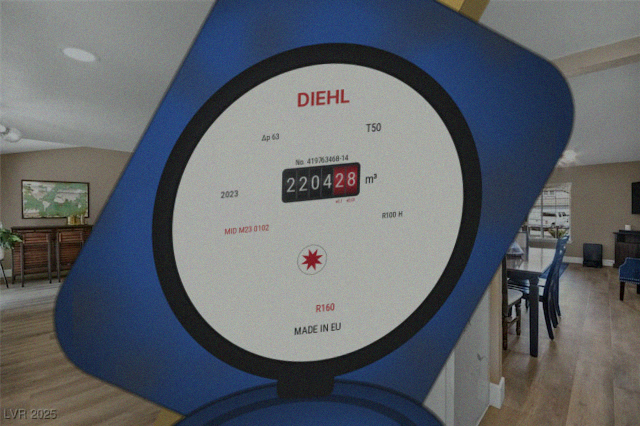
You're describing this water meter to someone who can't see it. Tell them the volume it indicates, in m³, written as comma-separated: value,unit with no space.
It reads 2204.28,m³
